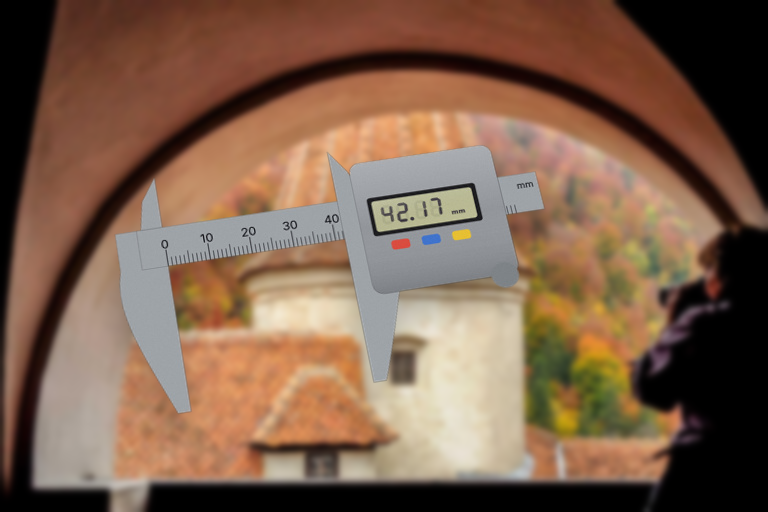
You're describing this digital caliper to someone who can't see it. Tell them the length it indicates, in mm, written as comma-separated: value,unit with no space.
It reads 42.17,mm
